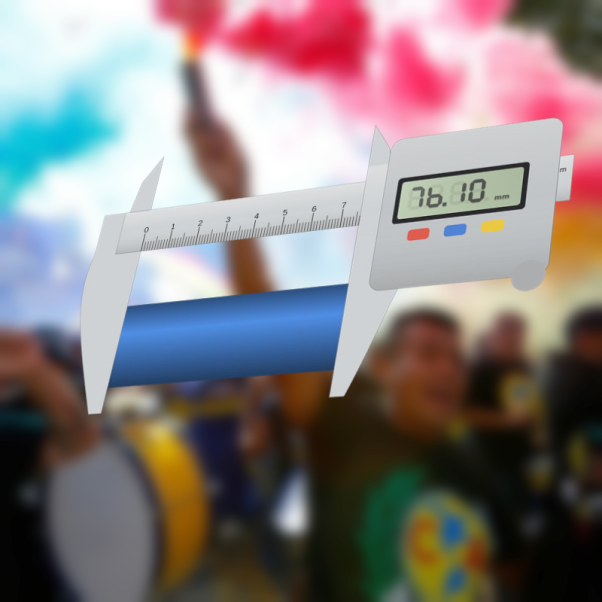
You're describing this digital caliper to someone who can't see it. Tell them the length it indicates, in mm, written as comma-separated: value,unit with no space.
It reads 76.10,mm
